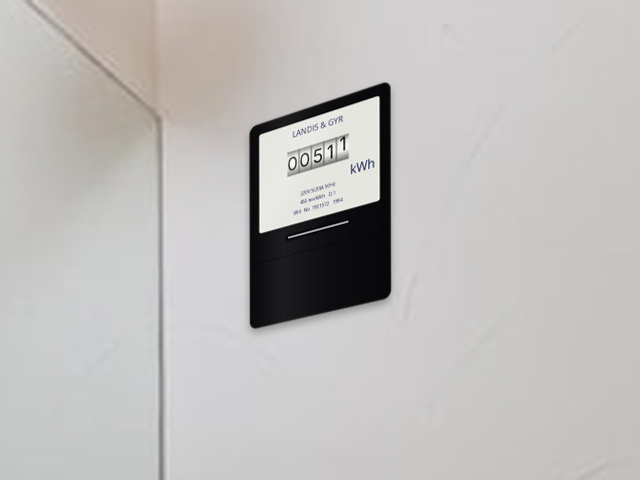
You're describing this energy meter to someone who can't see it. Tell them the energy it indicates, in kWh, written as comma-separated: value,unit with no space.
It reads 511,kWh
